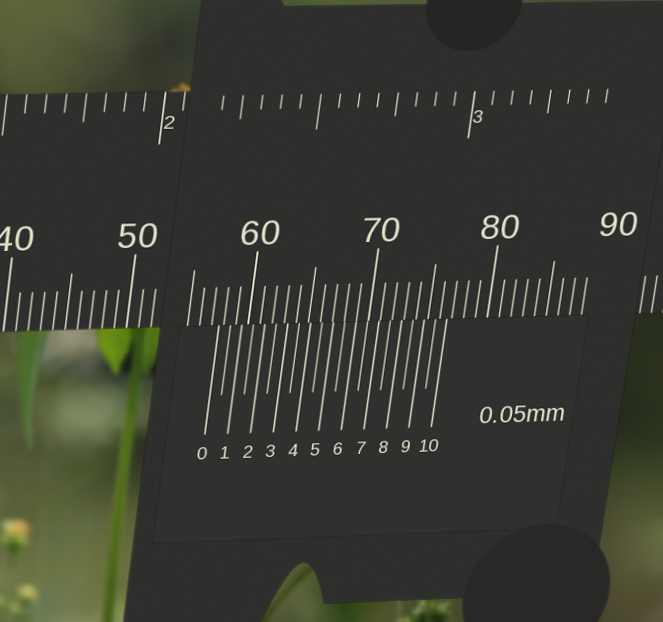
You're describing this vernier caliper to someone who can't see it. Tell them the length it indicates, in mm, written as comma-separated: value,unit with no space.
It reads 57.6,mm
